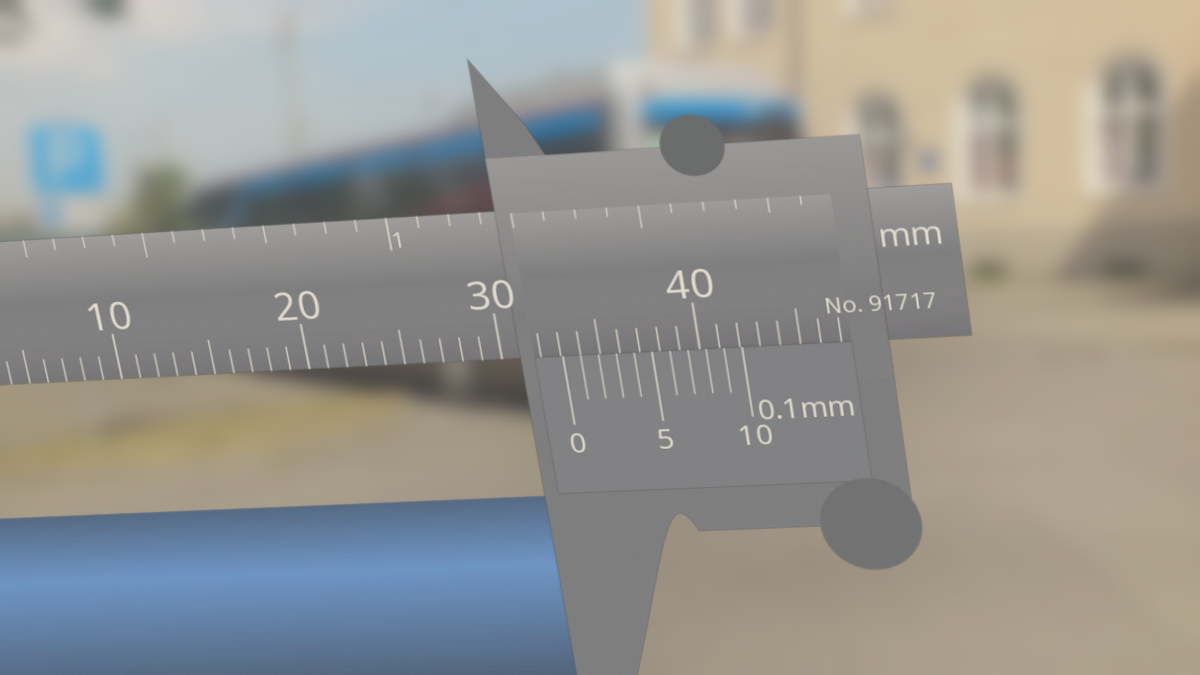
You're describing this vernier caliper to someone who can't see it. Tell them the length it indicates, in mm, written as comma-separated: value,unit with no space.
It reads 33.1,mm
